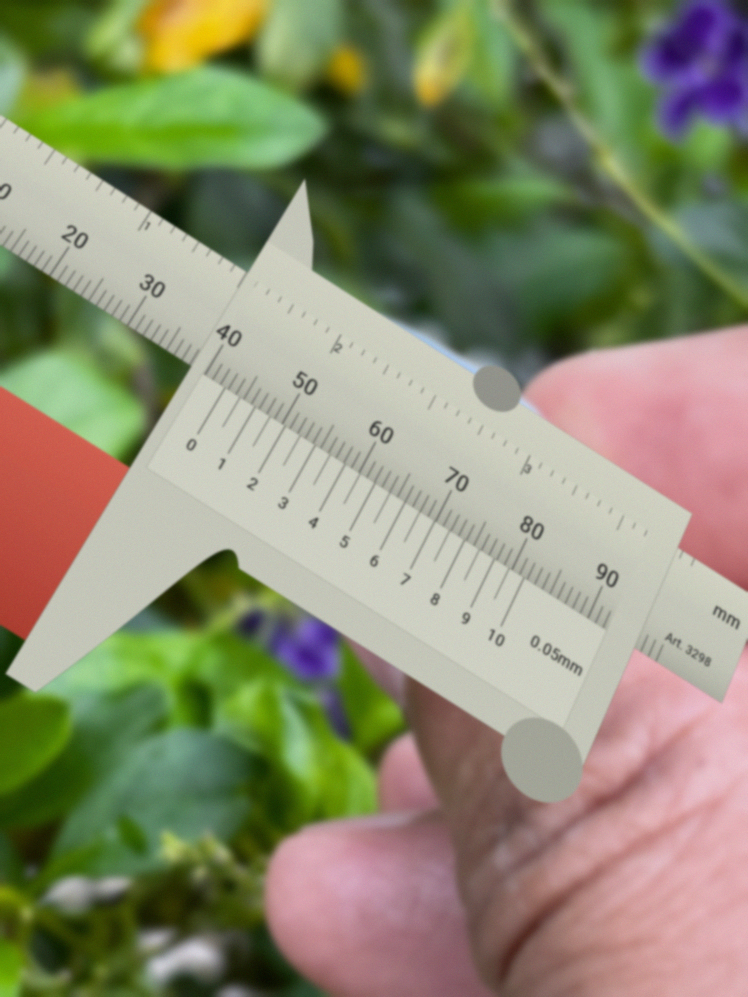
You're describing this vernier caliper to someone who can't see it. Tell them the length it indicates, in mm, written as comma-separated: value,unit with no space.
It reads 42.6,mm
